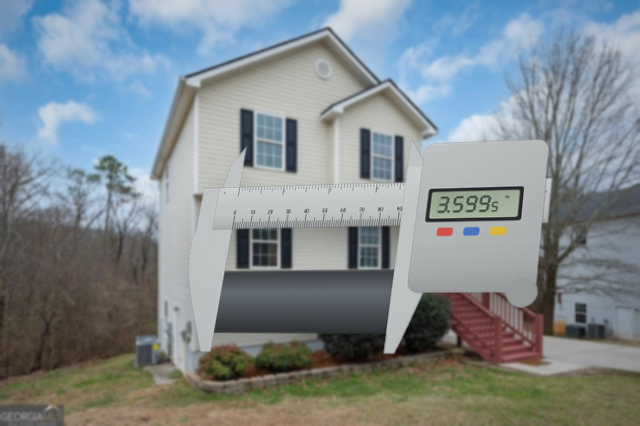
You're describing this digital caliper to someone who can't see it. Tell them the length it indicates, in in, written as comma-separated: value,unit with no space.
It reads 3.5995,in
